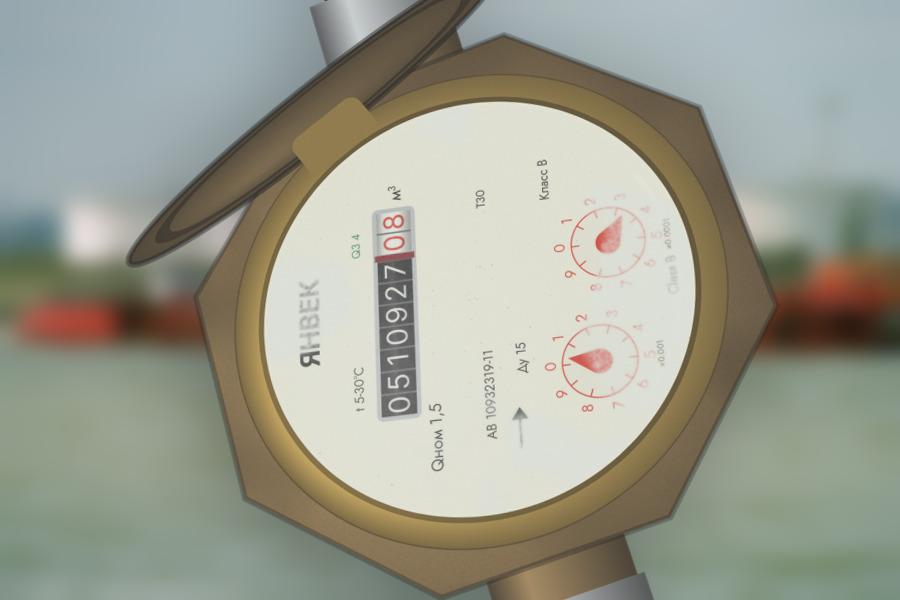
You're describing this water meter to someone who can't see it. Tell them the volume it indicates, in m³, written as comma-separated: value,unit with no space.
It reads 510927.0803,m³
